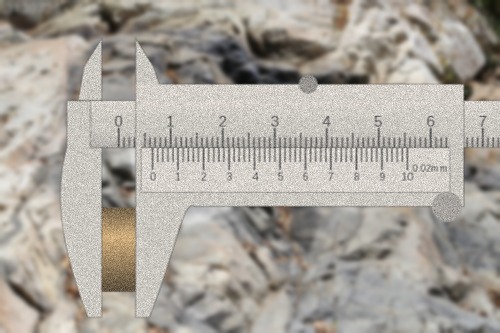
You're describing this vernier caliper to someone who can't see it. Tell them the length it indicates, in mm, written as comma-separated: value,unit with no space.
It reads 6.5,mm
